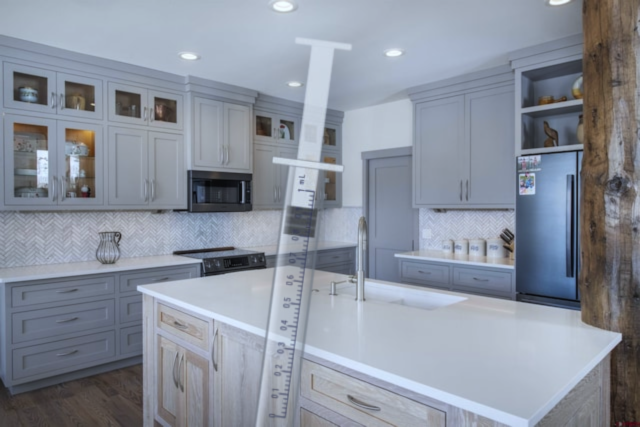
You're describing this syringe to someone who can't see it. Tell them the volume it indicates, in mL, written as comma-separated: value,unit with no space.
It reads 0.8,mL
